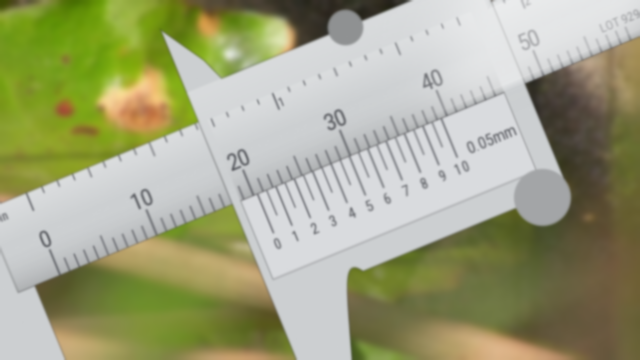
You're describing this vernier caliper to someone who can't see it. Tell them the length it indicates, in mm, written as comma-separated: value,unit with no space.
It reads 20.4,mm
